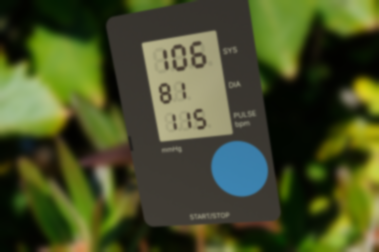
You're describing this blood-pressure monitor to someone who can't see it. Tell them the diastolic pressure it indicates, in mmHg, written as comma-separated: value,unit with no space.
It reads 81,mmHg
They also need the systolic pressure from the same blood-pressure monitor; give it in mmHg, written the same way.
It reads 106,mmHg
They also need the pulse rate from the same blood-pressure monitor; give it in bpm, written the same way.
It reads 115,bpm
